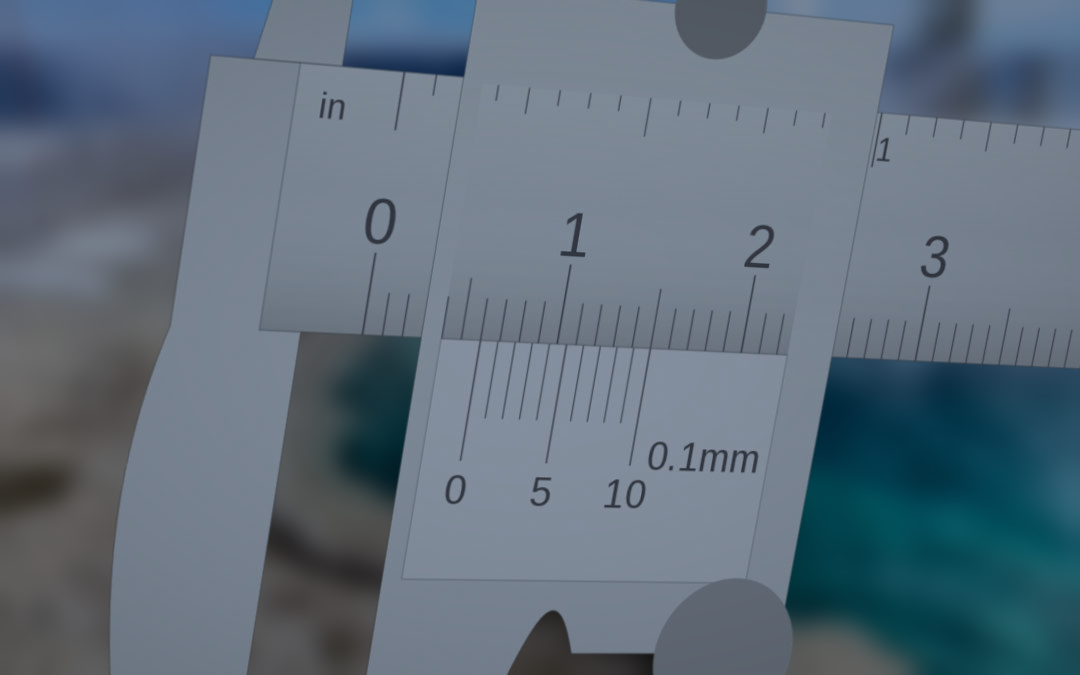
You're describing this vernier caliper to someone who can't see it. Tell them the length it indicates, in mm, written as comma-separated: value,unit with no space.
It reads 6.0,mm
